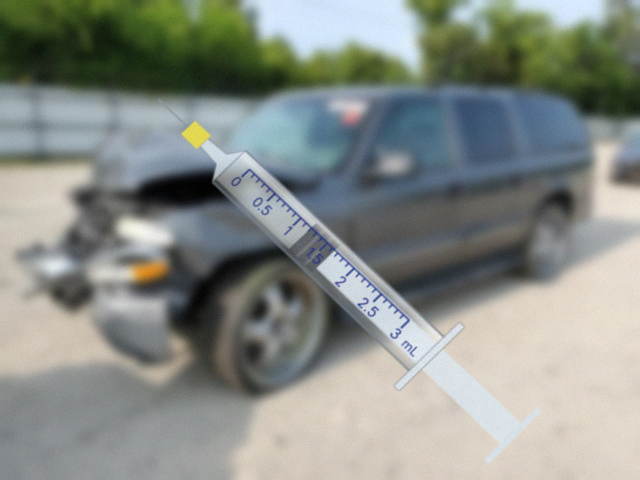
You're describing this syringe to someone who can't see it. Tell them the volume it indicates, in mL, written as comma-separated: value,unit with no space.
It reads 1.2,mL
